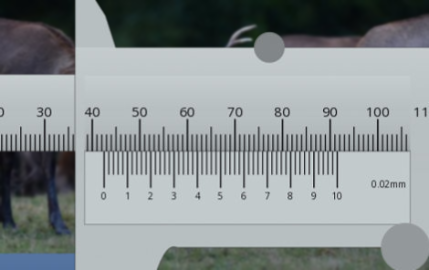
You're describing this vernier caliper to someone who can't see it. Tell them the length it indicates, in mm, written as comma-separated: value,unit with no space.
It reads 42.5,mm
